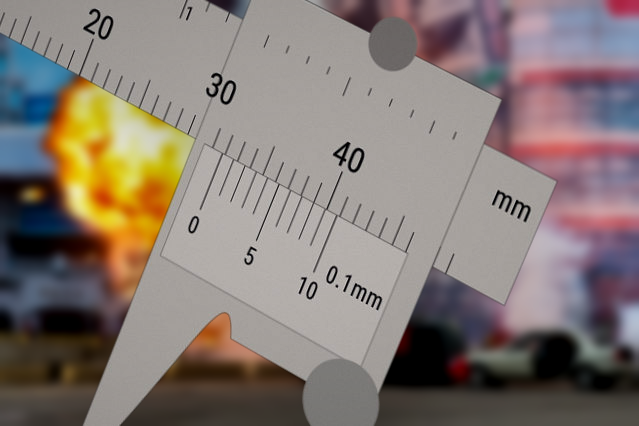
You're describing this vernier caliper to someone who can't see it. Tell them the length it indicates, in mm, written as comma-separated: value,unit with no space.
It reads 31.8,mm
